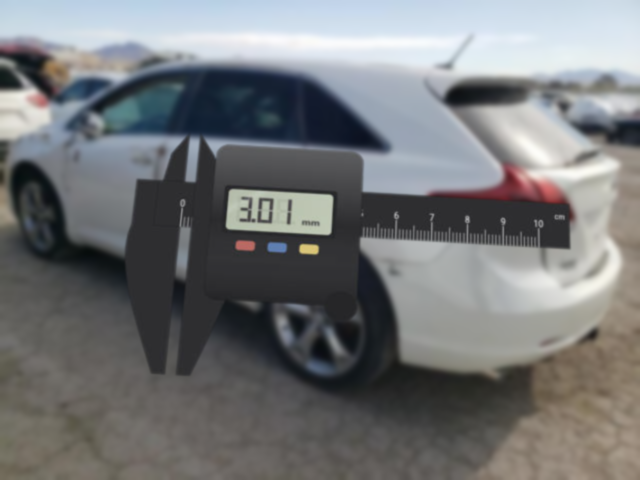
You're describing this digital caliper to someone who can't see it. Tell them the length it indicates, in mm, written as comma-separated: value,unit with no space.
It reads 3.01,mm
